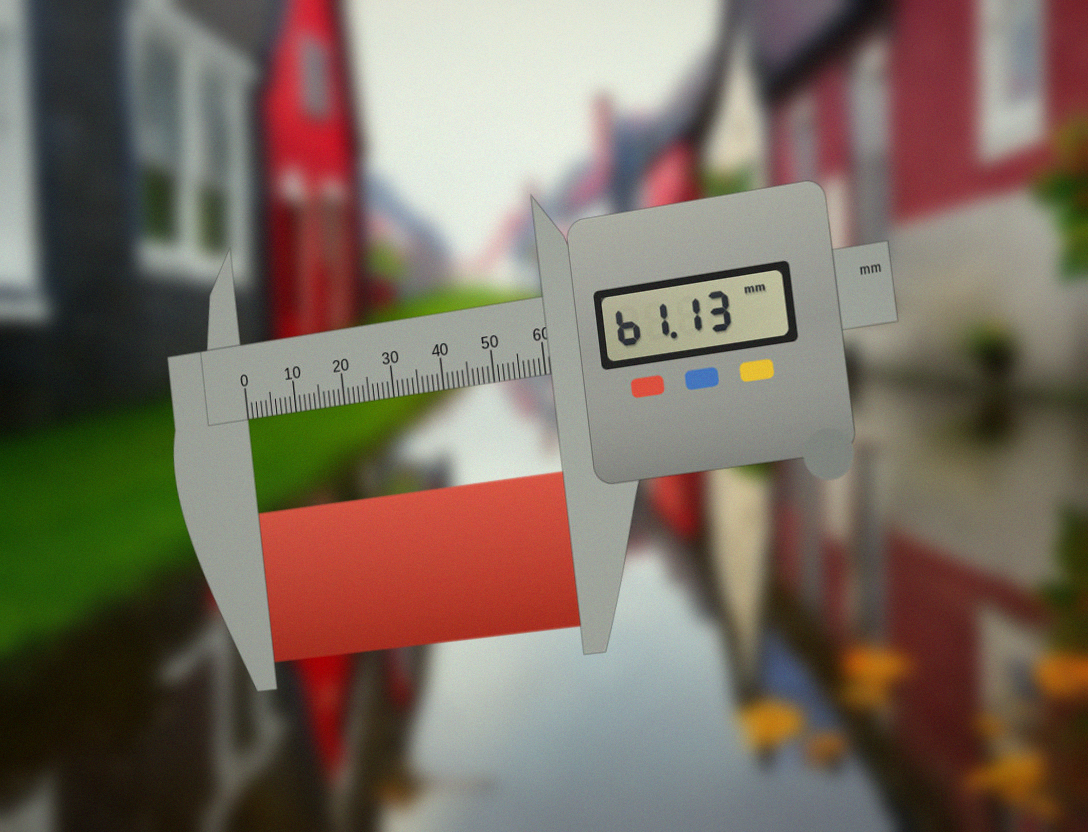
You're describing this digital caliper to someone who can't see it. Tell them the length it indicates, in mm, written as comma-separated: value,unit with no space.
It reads 61.13,mm
